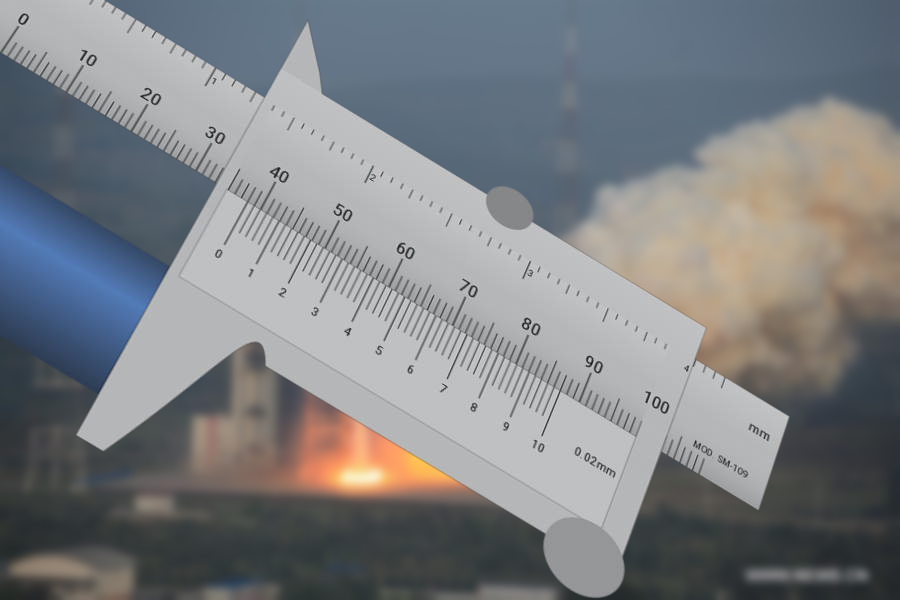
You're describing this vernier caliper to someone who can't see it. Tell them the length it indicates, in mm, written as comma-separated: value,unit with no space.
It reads 38.0,mm
